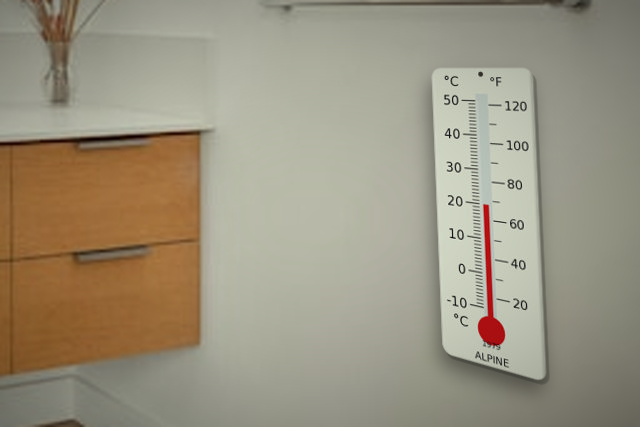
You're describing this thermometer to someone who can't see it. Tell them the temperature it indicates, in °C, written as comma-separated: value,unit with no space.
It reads 20,°C
